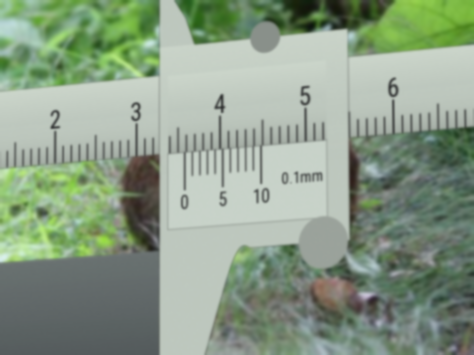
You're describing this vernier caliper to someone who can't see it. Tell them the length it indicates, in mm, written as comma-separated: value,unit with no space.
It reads 35.8,mm
